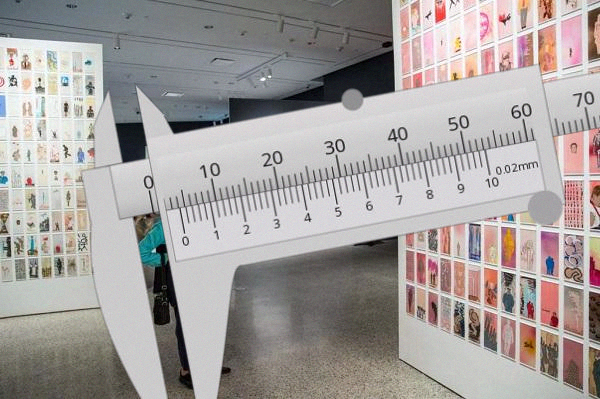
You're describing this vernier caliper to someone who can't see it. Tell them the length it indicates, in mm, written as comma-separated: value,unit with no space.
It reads 4.2,mm
